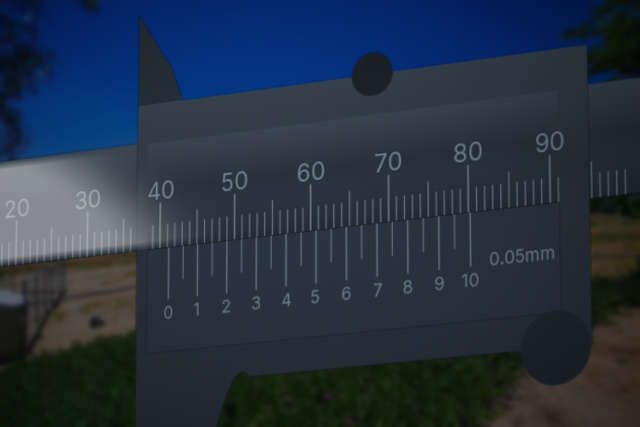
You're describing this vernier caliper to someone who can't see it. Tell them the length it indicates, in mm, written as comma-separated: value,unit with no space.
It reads 41.2,mm
